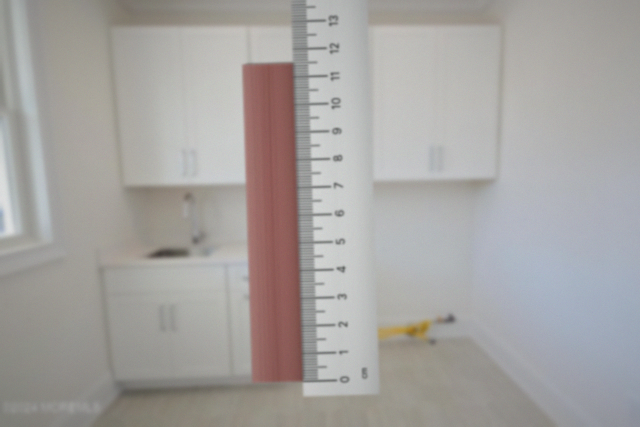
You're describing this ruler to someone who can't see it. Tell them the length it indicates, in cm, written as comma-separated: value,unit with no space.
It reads 11.5,cm
